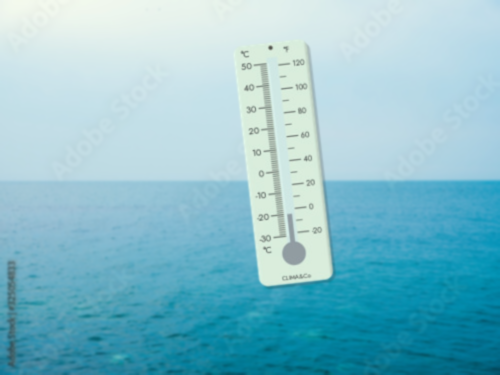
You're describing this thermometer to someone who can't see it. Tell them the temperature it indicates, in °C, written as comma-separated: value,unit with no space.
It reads -20,°C
